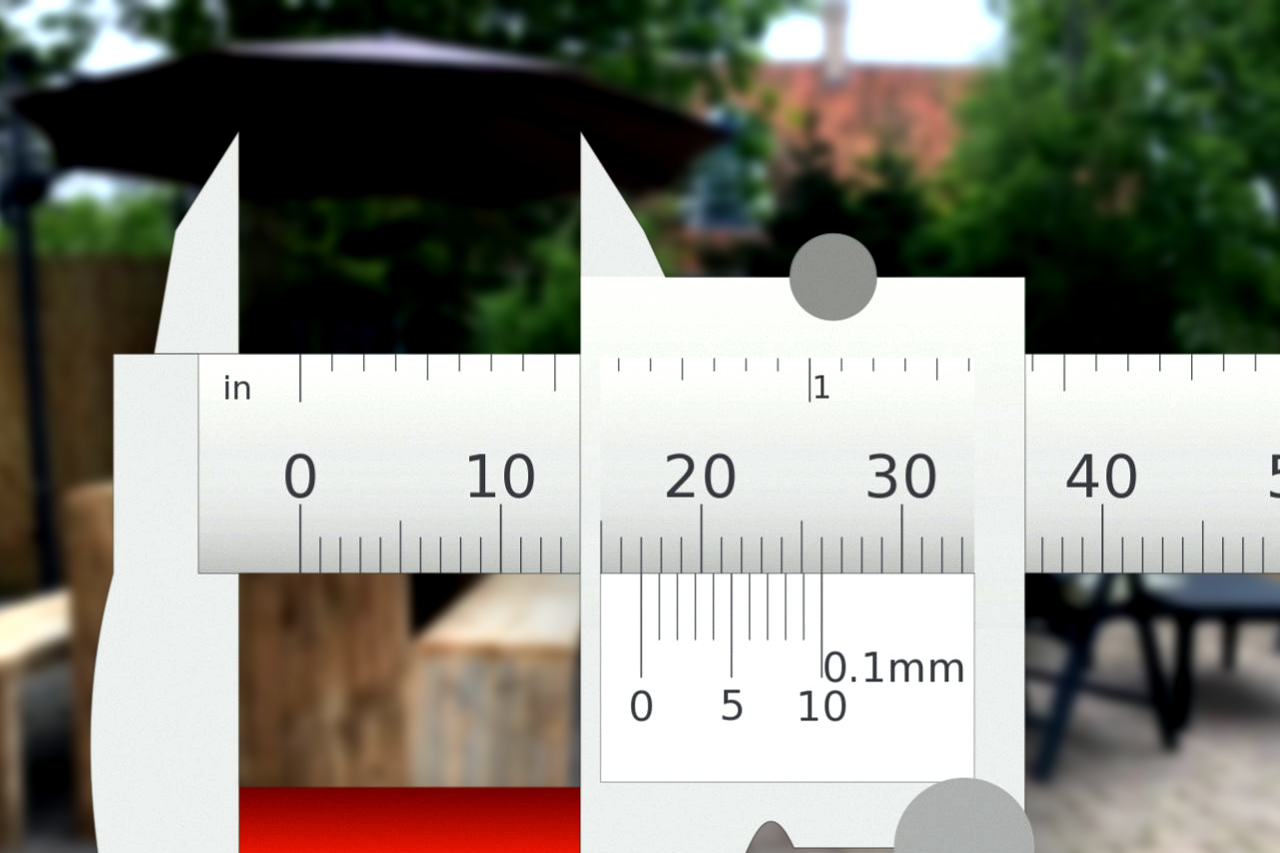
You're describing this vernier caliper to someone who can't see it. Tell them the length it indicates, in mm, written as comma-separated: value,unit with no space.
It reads 17.0,mm
